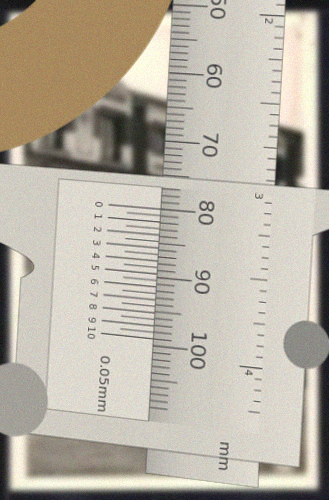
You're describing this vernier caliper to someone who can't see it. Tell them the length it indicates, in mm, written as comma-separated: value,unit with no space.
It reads 80.0,mm
